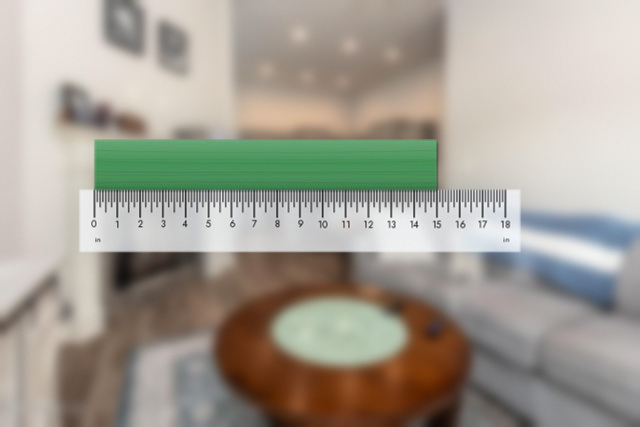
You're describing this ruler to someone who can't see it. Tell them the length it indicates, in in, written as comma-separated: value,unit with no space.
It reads 15,in
